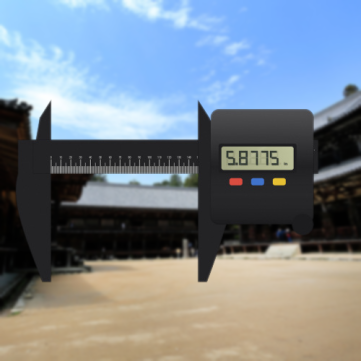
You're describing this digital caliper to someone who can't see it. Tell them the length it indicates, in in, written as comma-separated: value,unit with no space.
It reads 5.8775,in
